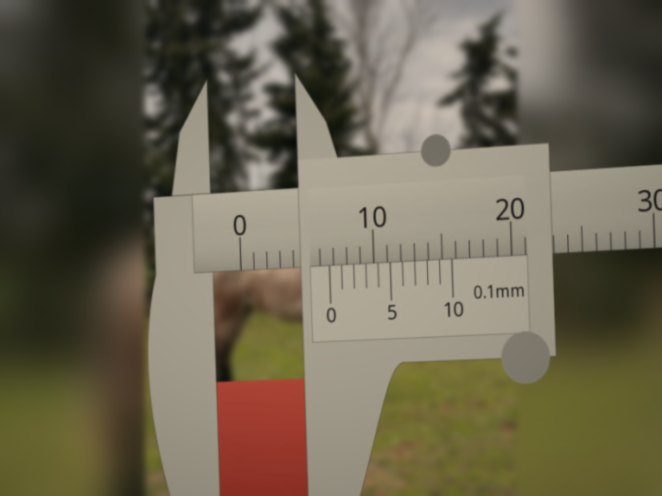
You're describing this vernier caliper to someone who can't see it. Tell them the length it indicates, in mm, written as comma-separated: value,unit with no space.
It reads 6.7,mm
